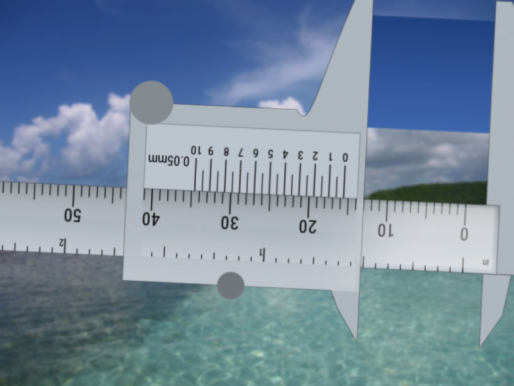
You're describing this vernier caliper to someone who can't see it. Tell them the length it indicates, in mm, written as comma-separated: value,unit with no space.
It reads 15.6,mm
